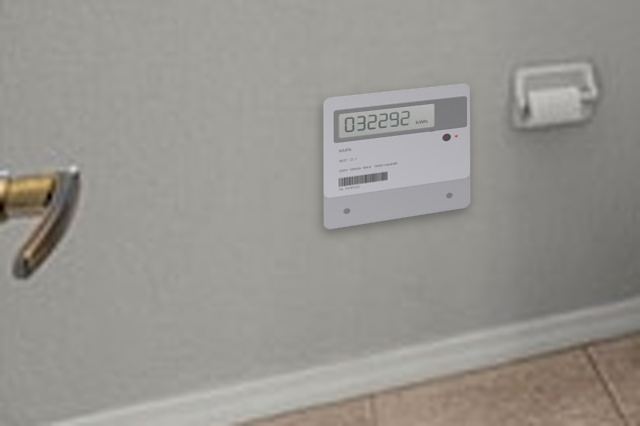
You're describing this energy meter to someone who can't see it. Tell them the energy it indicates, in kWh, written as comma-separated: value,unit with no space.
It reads 32292,kWh
